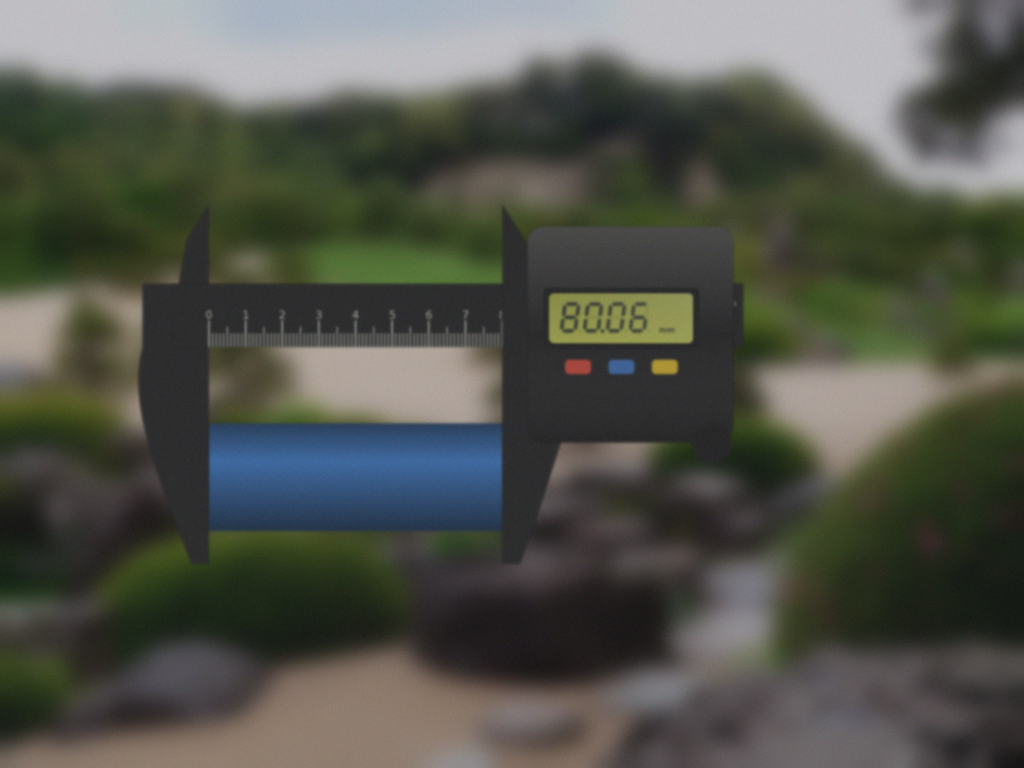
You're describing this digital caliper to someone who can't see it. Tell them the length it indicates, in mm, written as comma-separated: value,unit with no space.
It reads 80.06,mm
